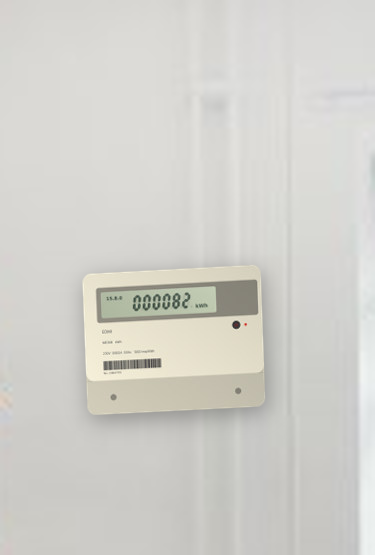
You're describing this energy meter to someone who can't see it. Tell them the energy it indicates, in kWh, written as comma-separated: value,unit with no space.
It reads 82,kWh
